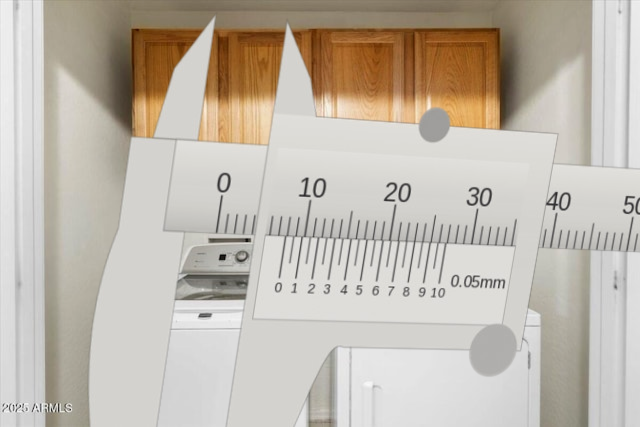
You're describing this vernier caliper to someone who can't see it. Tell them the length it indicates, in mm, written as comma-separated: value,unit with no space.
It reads 7.8,mm
